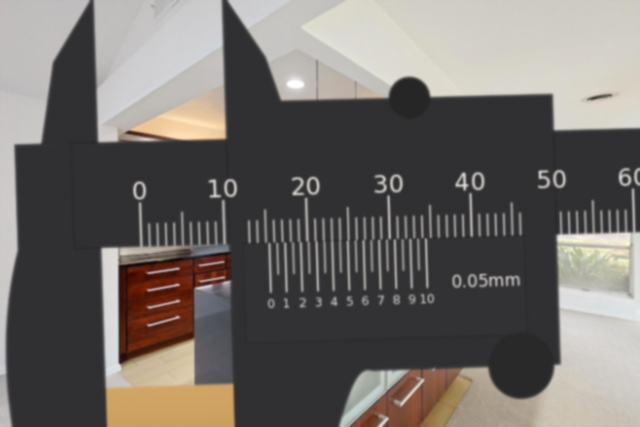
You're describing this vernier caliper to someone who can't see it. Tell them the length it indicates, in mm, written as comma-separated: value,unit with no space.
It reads 15.4,mm
